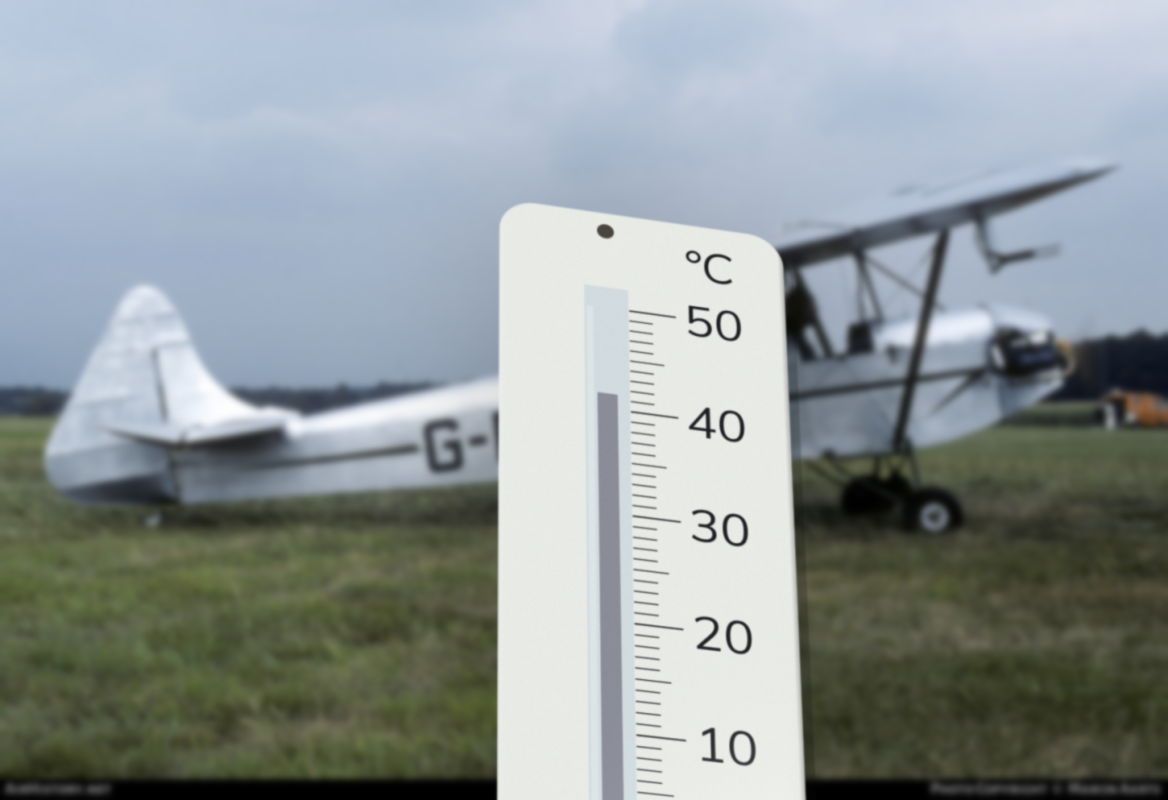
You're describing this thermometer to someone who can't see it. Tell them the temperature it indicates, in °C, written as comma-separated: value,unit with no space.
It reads 41.5,°C
